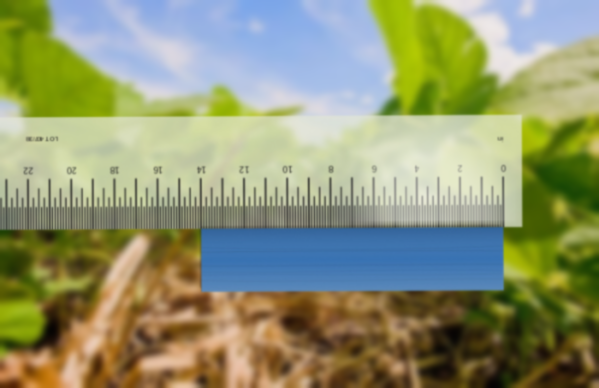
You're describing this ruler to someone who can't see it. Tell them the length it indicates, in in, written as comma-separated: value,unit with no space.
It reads 14,in
